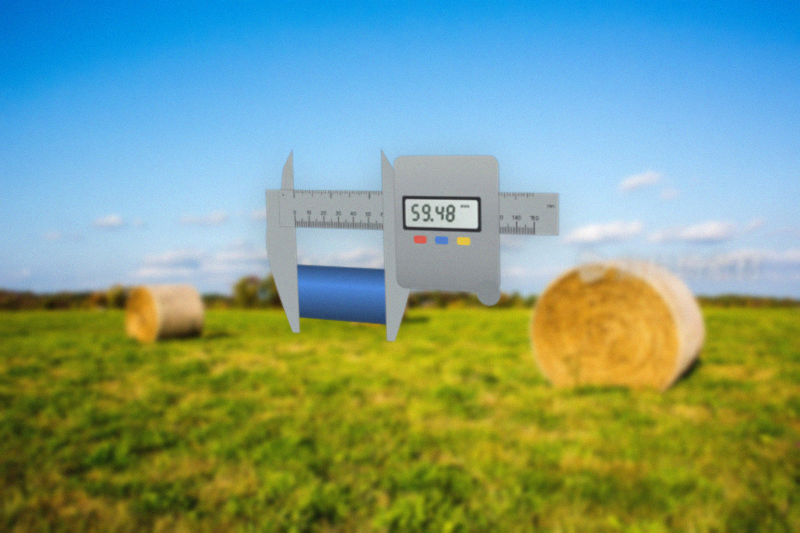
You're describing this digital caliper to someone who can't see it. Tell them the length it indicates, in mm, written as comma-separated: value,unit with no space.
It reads 59.48,mm
